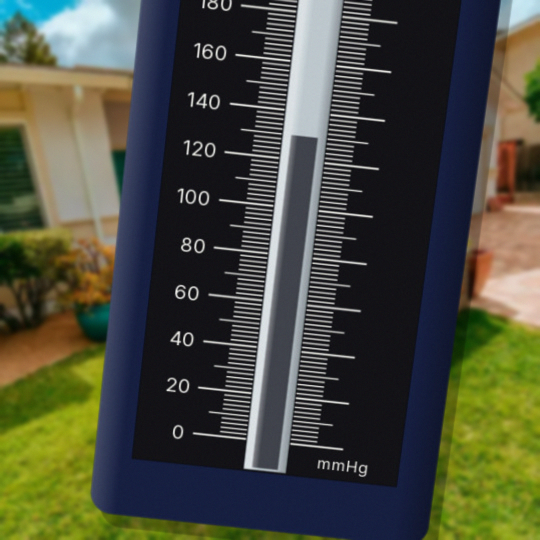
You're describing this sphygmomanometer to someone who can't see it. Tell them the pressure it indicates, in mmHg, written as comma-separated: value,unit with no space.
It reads 130,mmHg
